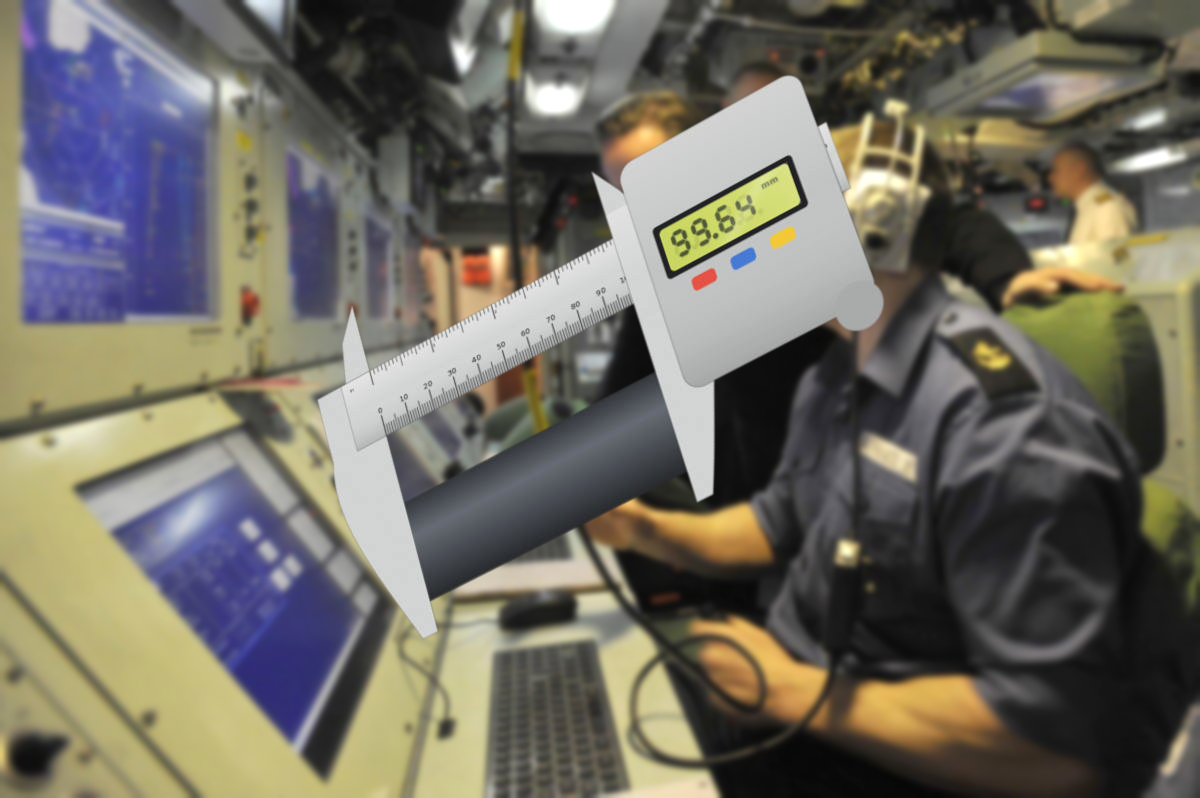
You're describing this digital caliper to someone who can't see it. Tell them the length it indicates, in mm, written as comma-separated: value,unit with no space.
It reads 99.64,mm
